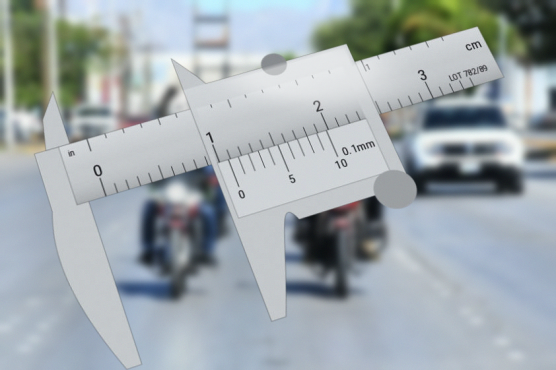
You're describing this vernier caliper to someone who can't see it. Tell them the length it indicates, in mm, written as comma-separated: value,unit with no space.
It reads 10.8,mm
